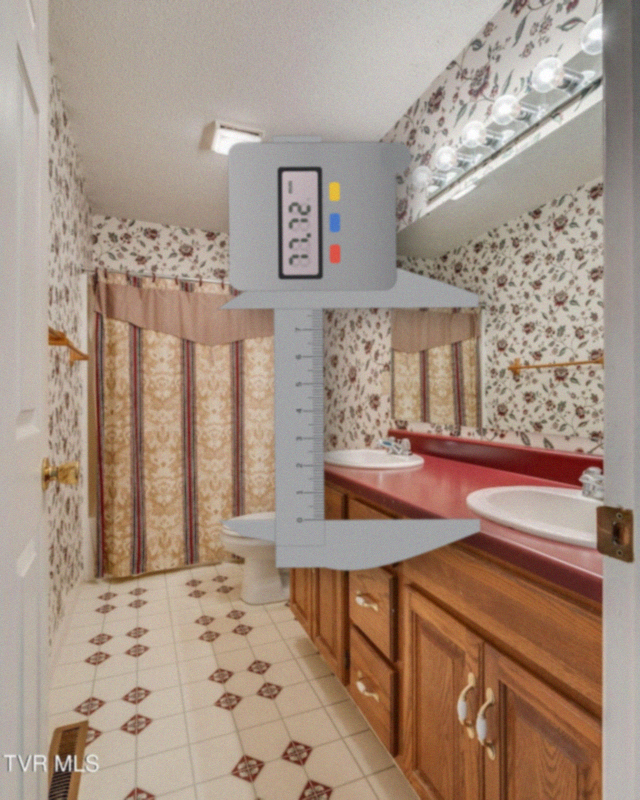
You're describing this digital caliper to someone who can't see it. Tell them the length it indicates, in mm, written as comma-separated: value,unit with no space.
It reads 77.72,mm
